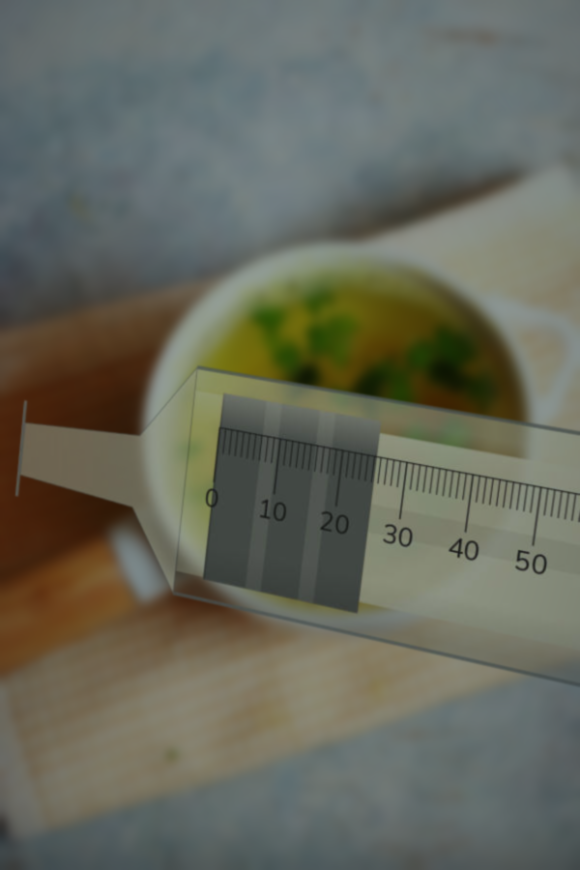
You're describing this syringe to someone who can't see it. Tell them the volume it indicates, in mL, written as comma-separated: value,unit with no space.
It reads 0,mL
